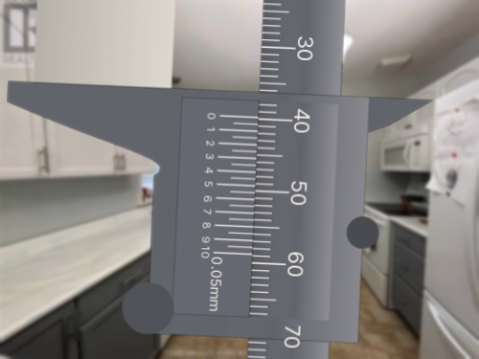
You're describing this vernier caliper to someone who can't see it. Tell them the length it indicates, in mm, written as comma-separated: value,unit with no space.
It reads 39.8,mm
